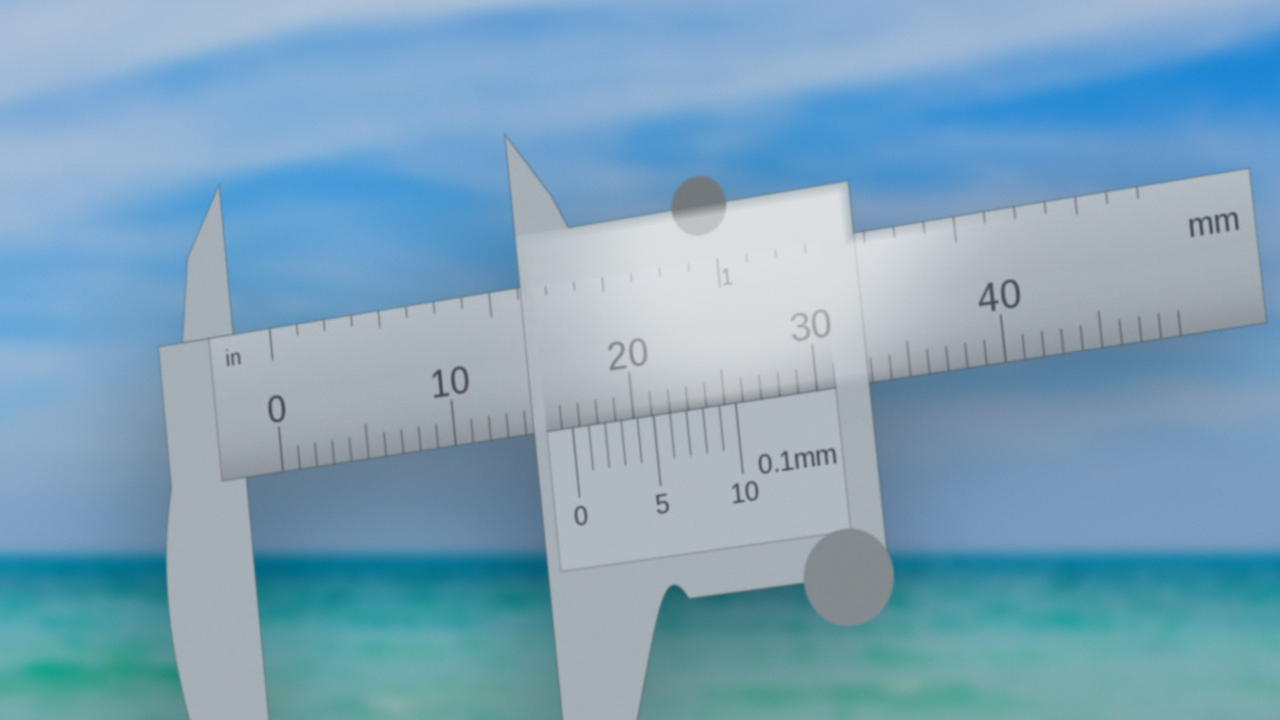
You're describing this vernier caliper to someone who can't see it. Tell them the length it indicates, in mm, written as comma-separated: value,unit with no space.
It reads 16.6,mm
